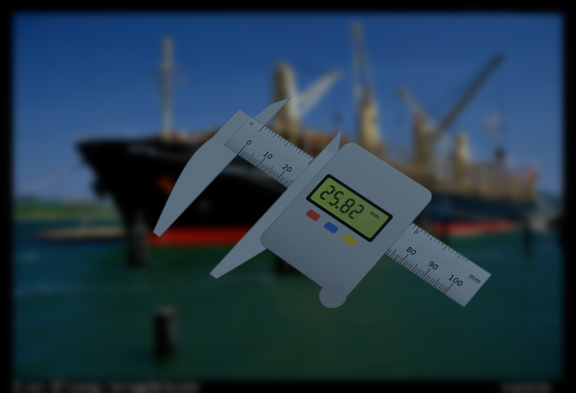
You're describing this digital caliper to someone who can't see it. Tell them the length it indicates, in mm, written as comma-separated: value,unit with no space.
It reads 25.82,mm
